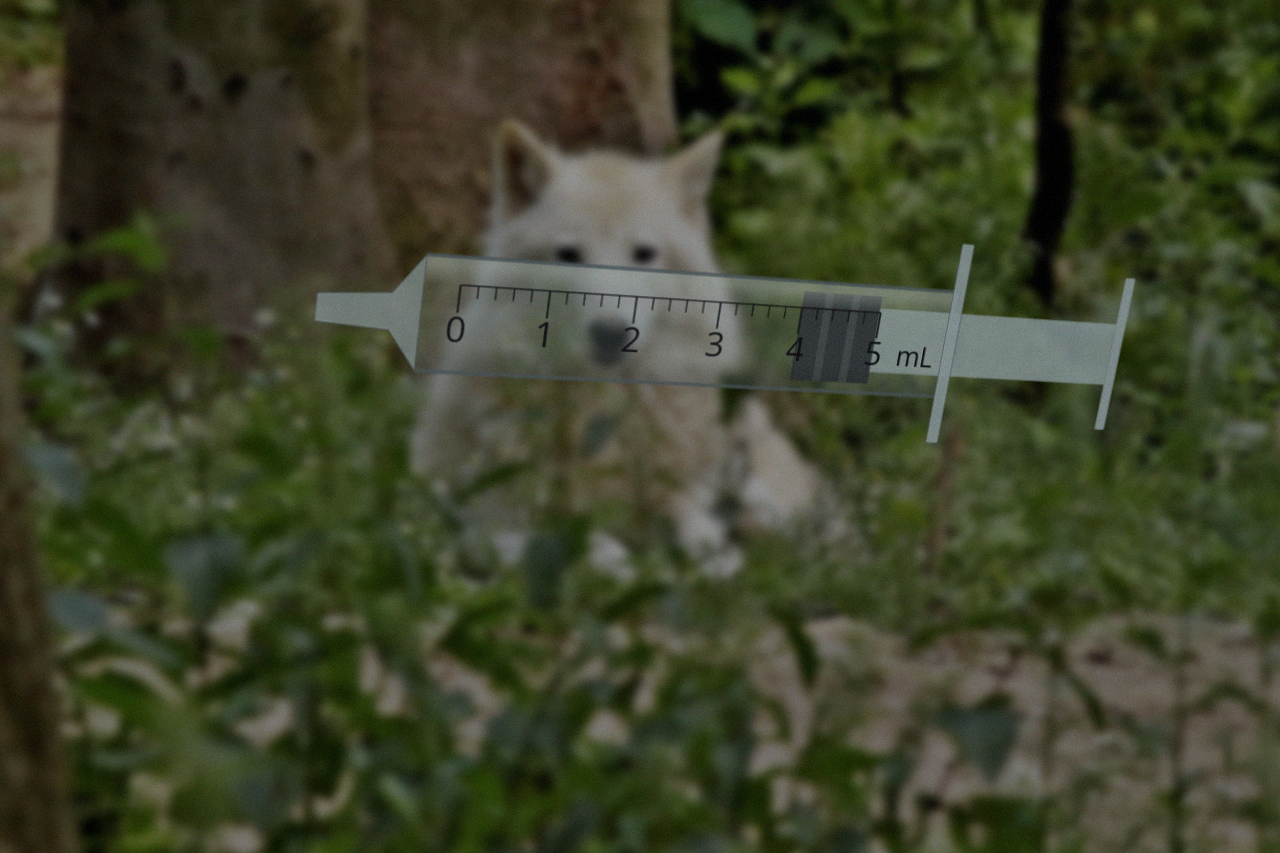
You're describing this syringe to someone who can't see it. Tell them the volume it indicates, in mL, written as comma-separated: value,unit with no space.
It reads 4,mL
